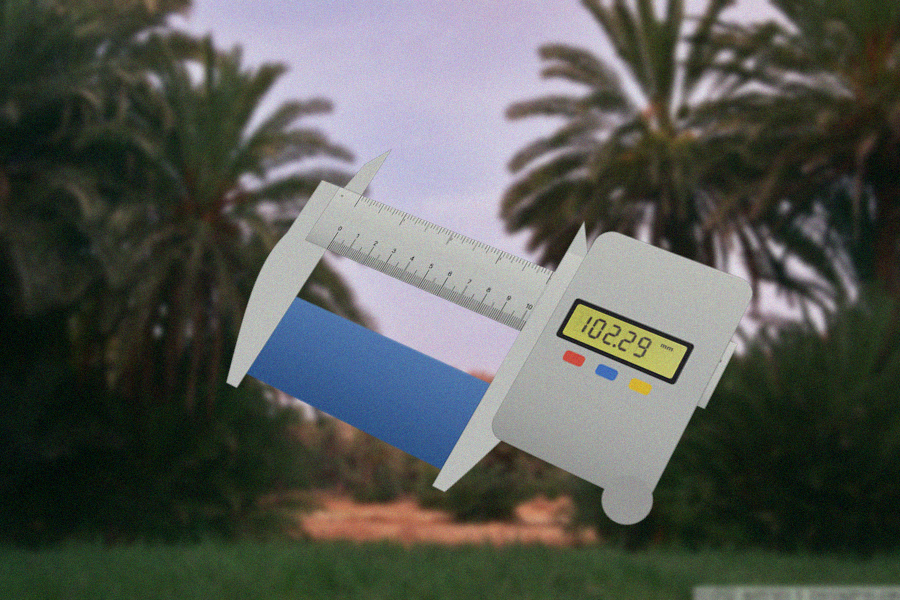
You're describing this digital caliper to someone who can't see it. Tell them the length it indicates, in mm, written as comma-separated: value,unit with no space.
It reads 102.29,mm
